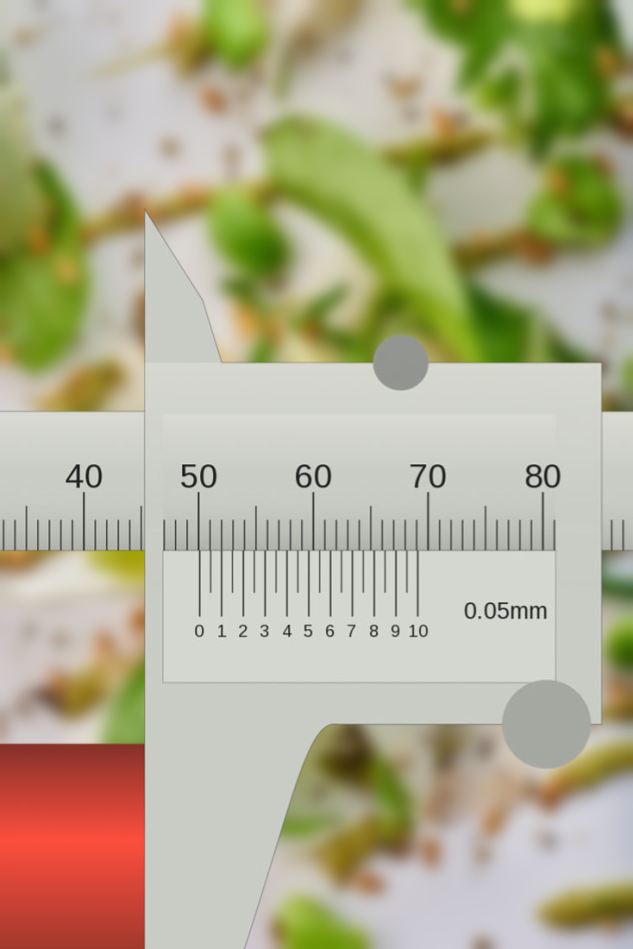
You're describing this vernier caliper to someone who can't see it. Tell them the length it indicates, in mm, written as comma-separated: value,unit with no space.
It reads 50.1,mm
